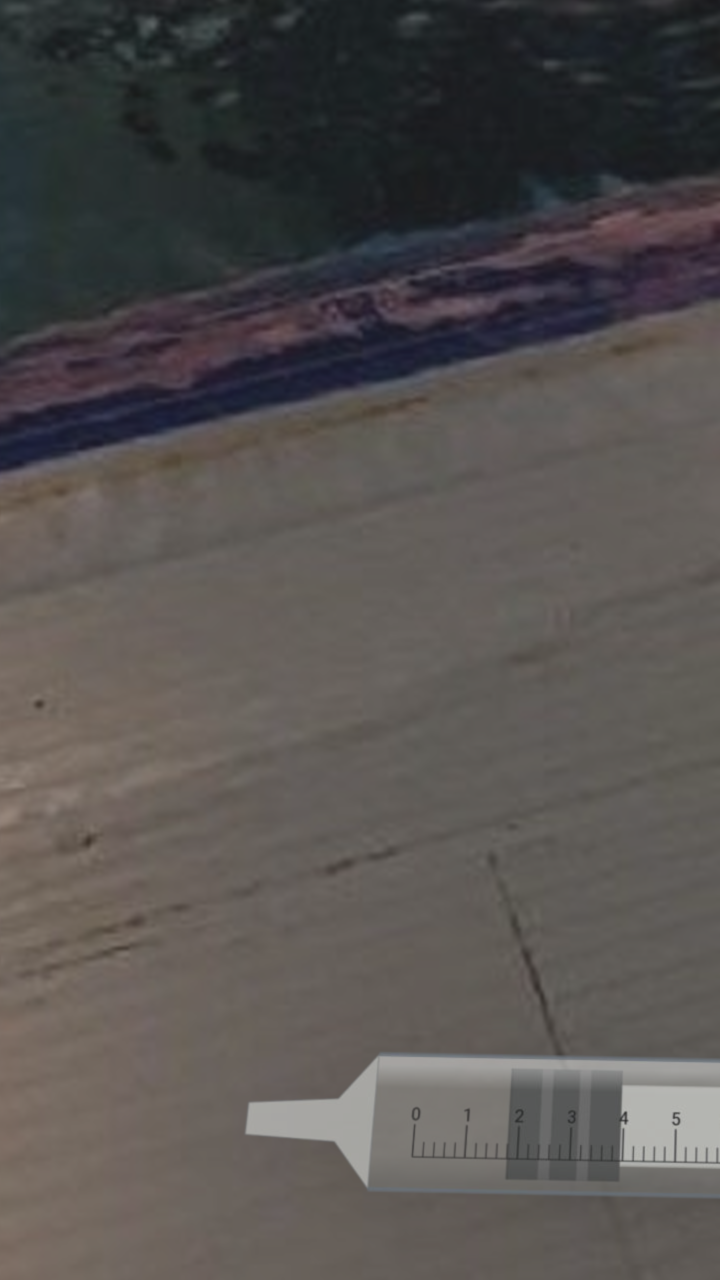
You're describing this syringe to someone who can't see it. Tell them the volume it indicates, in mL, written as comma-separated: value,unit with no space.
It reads 1.8,mL
